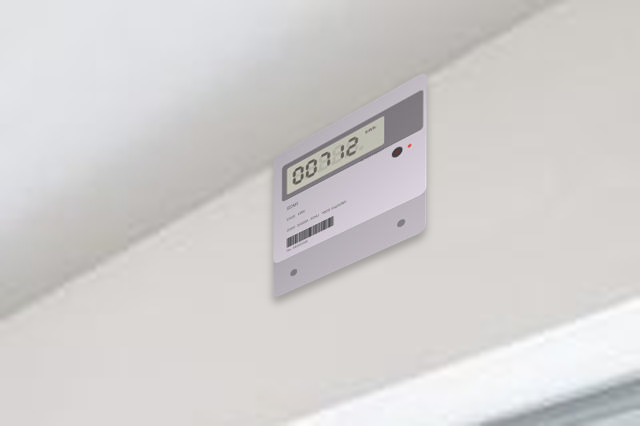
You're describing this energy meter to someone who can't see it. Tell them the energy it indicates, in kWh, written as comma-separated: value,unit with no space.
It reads 712,kWh
